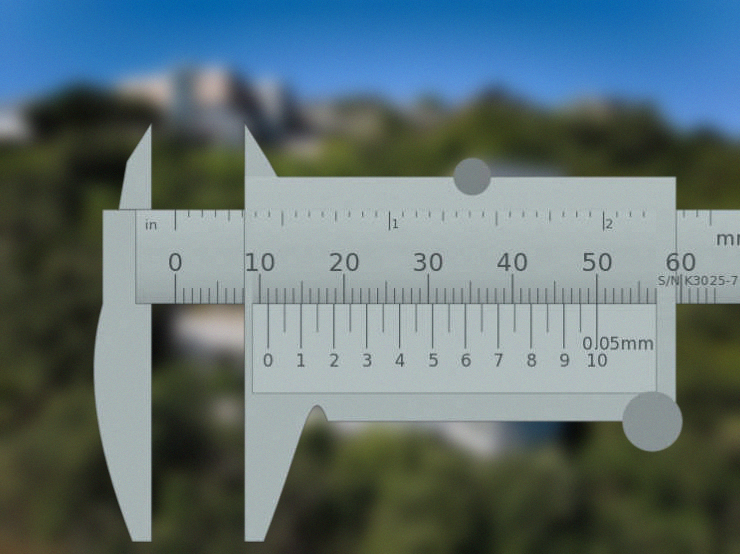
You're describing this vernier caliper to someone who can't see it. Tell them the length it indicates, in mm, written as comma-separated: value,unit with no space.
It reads 11.0,mm
